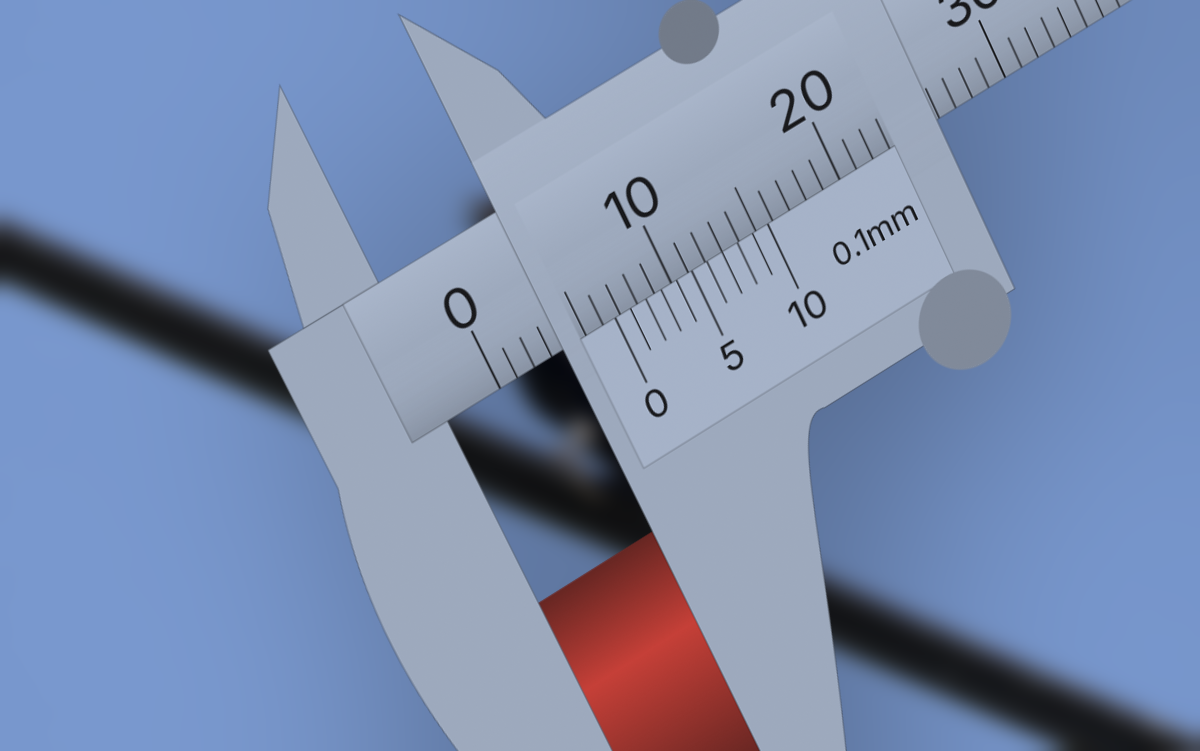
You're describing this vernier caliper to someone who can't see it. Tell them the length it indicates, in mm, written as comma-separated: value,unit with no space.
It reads 6.7,mm
